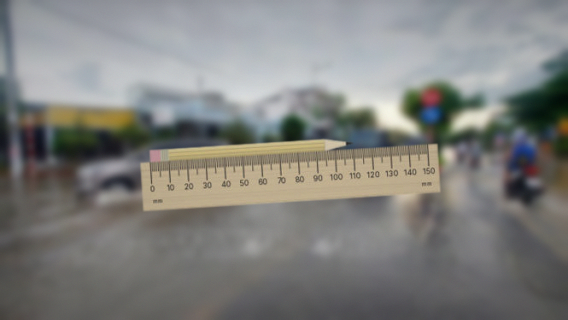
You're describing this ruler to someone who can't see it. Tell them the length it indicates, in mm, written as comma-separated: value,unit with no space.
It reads 110,mm
